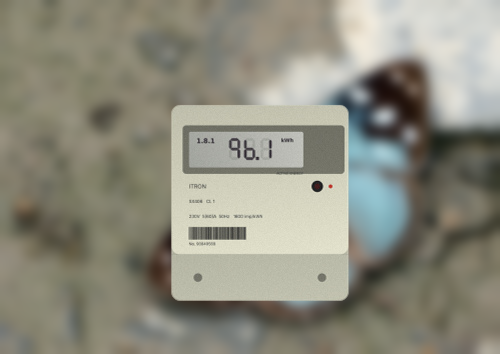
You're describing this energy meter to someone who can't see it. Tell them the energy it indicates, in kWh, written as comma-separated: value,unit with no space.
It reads 96.1,kWh
